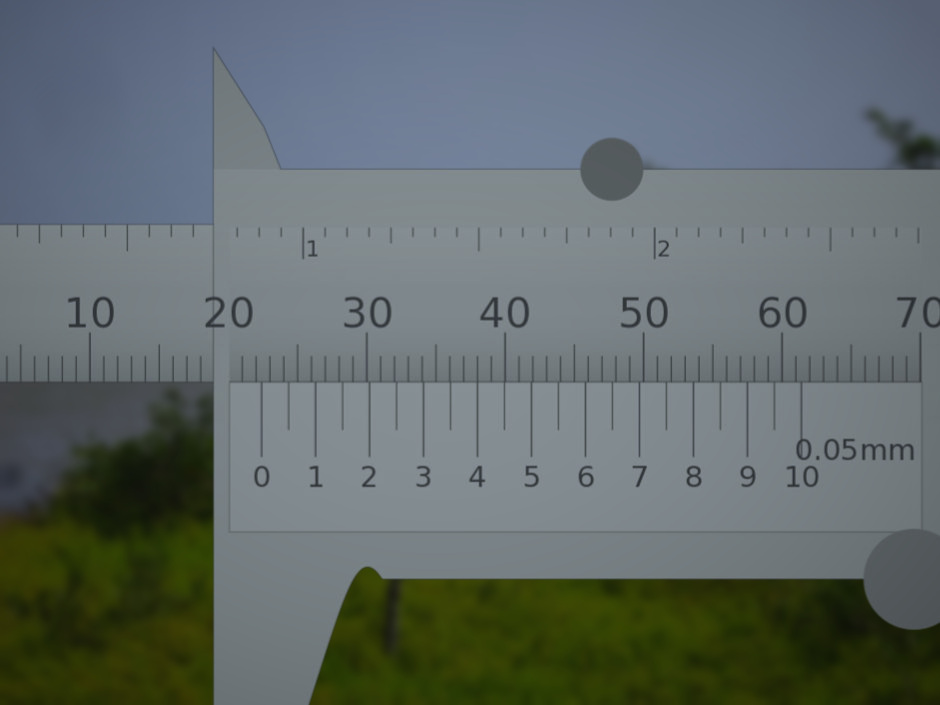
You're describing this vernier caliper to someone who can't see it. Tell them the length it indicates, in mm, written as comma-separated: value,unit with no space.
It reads 22.4,mm
